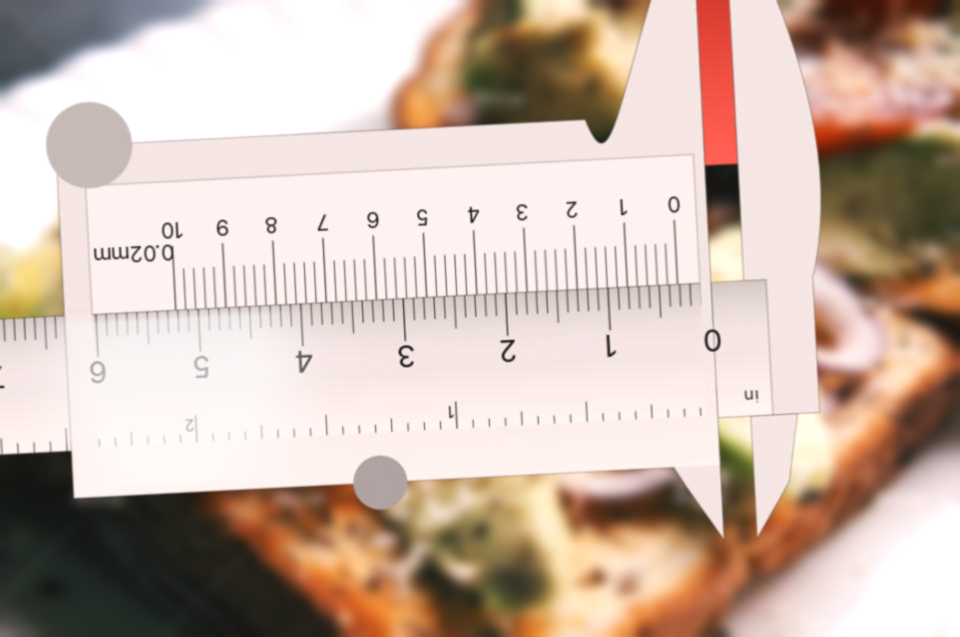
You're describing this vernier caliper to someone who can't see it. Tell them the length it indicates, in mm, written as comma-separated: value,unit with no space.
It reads 3.2,mm
